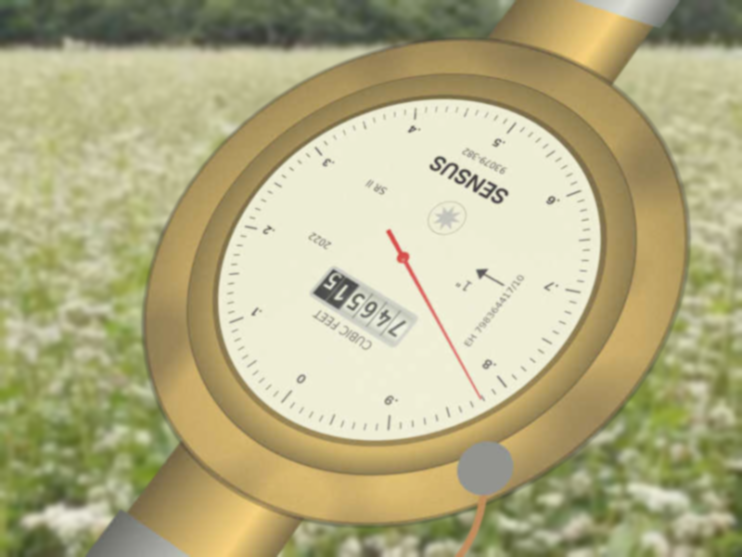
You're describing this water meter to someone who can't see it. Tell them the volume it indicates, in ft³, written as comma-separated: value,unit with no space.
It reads 746514.82,ft³
